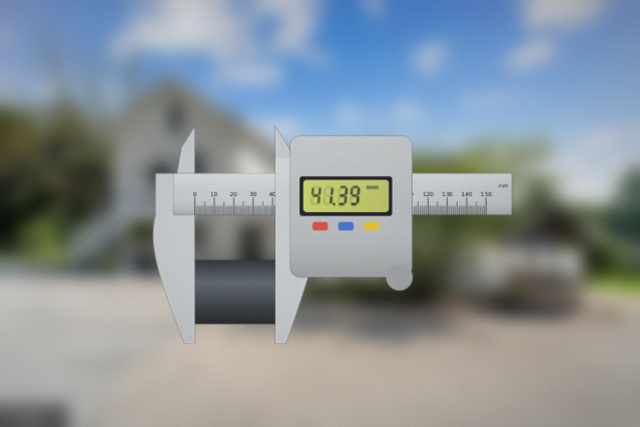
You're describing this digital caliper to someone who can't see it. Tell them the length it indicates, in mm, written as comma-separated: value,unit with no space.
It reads 41.39,mm
